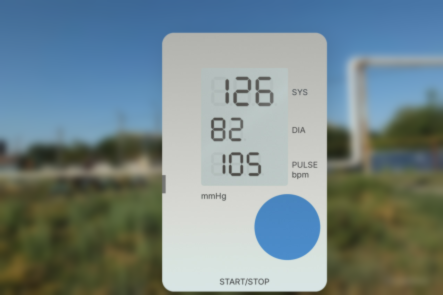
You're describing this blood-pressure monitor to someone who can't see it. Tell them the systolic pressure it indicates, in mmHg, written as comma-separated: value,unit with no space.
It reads 126,mmHg
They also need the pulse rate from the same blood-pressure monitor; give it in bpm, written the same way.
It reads 105,bpm
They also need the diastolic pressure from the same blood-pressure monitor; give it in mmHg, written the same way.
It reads 82,mmHg
